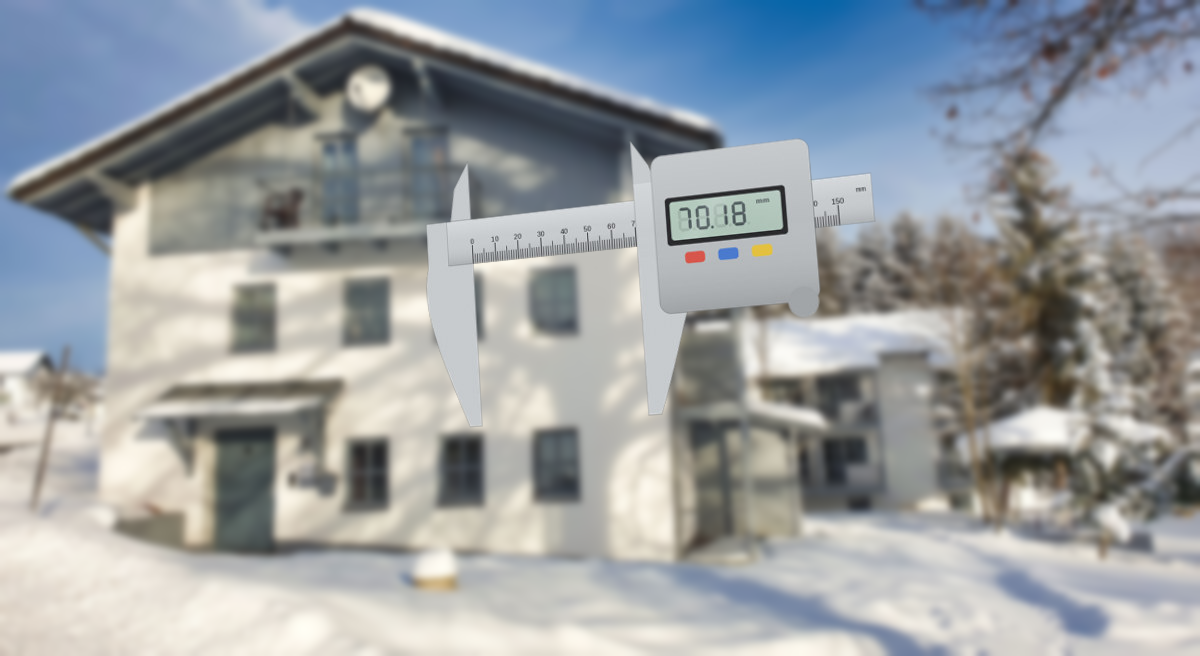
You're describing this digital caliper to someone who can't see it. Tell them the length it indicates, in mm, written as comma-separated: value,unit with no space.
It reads 70.18,mm
